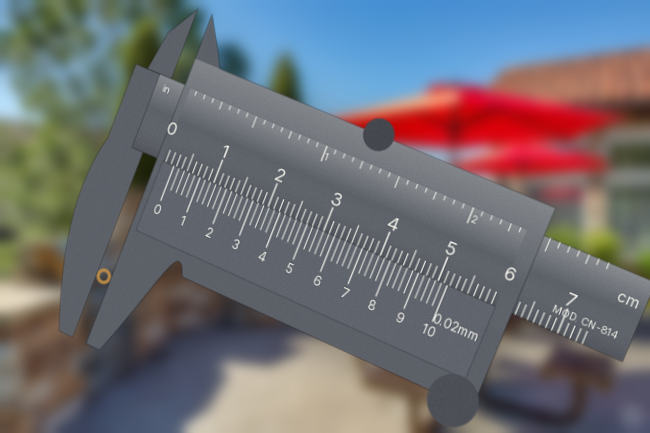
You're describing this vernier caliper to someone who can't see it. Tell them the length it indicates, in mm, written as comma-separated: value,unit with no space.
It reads 2.6,mm
